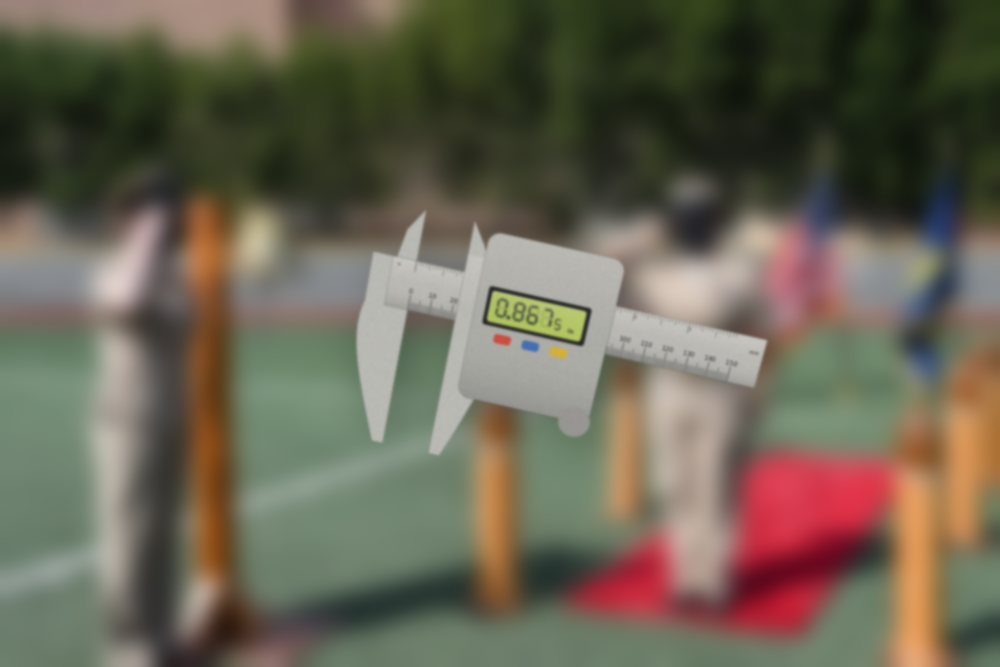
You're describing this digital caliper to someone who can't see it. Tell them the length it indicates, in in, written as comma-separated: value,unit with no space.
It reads 0.8675,in
